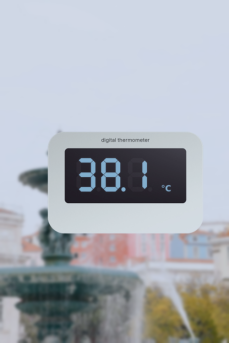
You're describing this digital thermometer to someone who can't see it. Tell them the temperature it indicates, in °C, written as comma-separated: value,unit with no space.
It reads 38.1,°C
